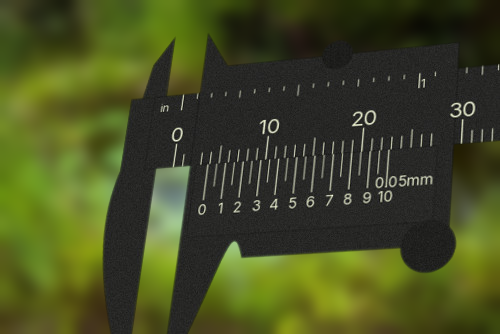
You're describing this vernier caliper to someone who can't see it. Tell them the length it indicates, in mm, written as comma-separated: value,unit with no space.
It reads 3.8,mm
